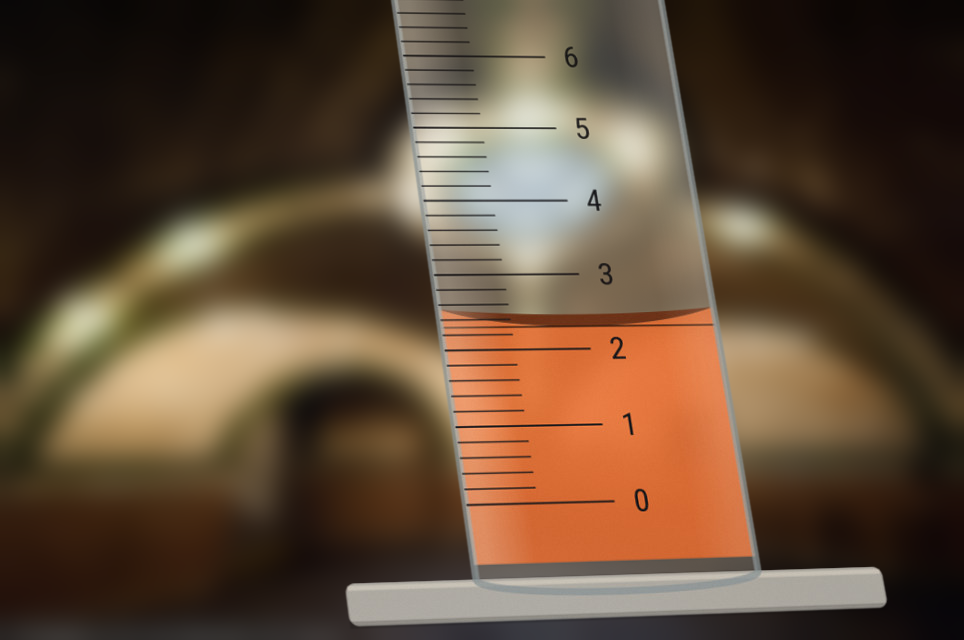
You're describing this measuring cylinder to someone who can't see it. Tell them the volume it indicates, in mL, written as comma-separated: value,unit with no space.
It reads 2.3,mL
